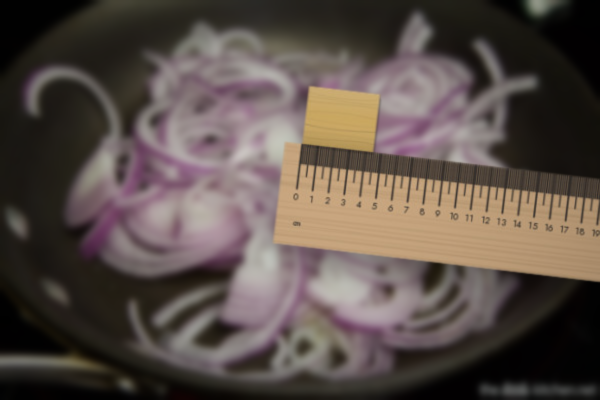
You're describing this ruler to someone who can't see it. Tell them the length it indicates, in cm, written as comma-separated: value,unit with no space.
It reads 4.5,cm
